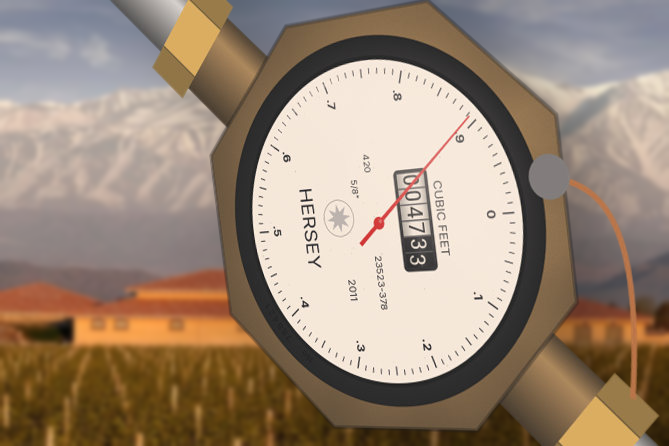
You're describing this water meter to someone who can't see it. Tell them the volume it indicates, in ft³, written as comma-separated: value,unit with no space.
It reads 4732.89,ft³
